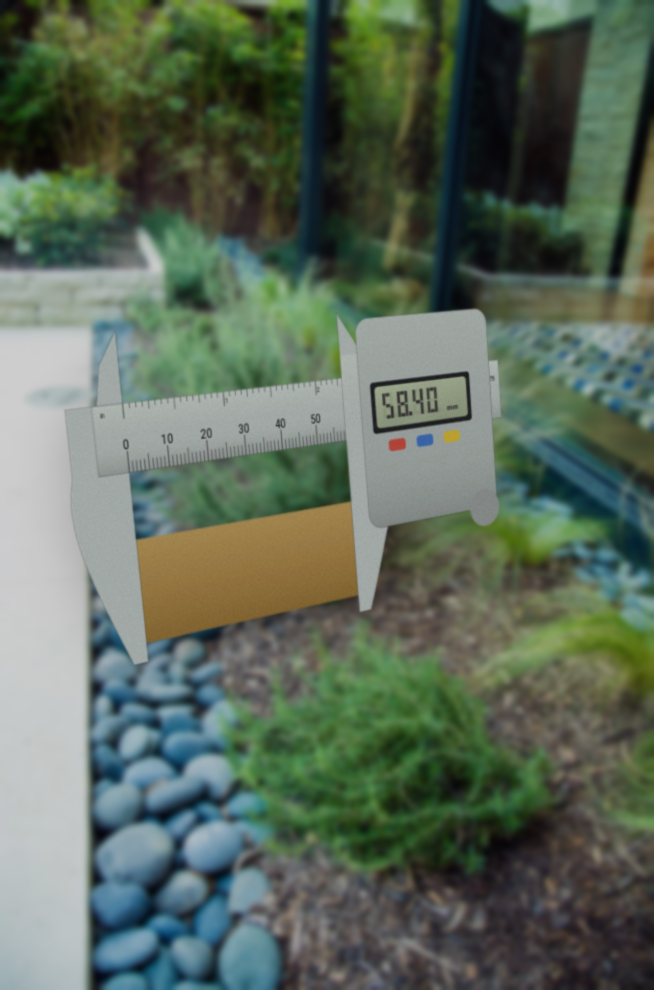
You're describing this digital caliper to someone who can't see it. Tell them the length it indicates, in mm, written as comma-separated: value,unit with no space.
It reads 58.40,mm
